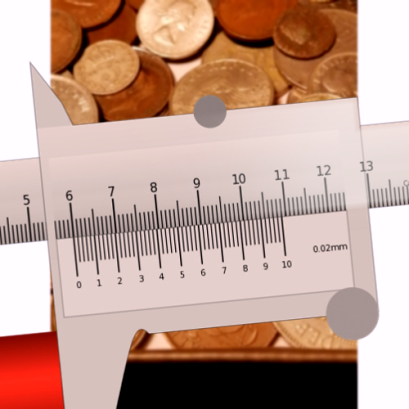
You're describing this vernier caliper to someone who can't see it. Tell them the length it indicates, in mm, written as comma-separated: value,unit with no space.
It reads 60.0,mm
